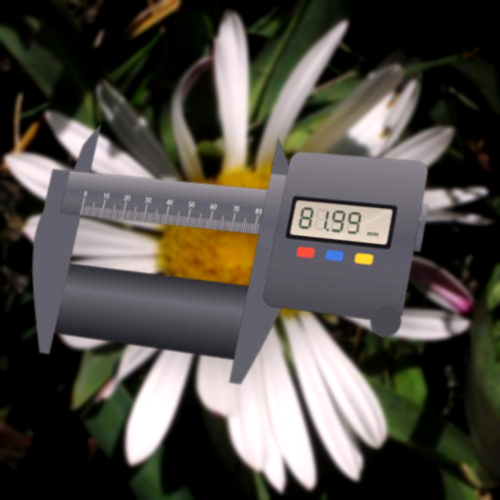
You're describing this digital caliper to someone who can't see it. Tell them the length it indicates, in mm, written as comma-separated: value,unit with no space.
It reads 81.99,mm
